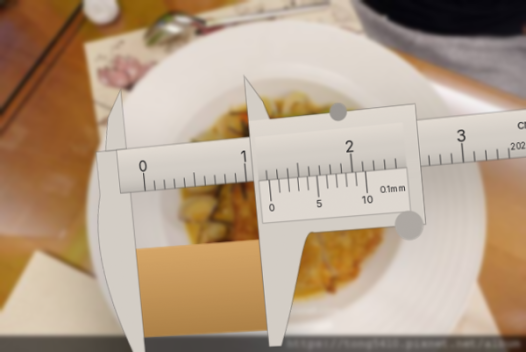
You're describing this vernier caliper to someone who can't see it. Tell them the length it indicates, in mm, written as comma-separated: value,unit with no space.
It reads 12.2,mm
